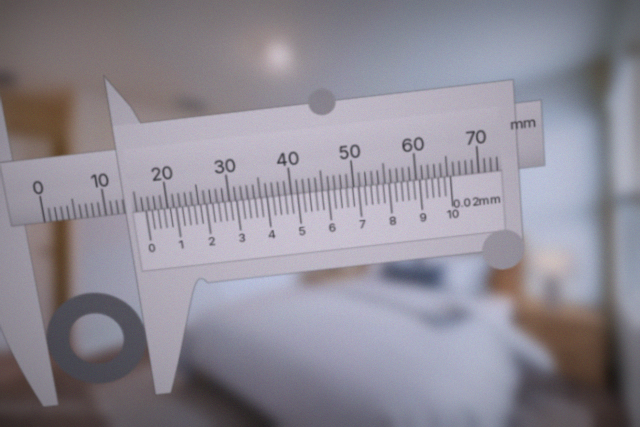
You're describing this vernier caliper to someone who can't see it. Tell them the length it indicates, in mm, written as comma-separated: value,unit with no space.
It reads 16.5,mm
